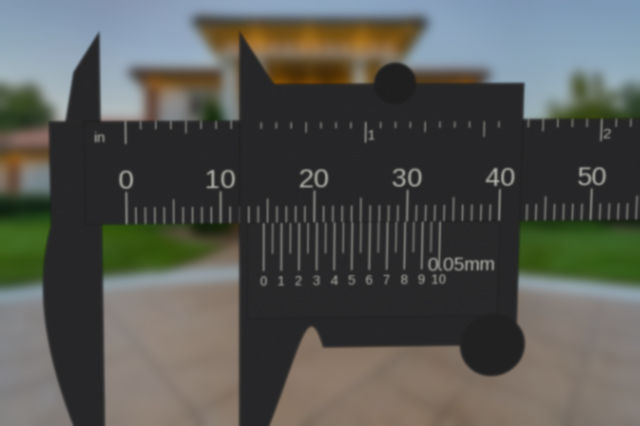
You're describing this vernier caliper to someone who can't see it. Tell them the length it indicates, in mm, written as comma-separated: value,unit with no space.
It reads 14.6,mm
